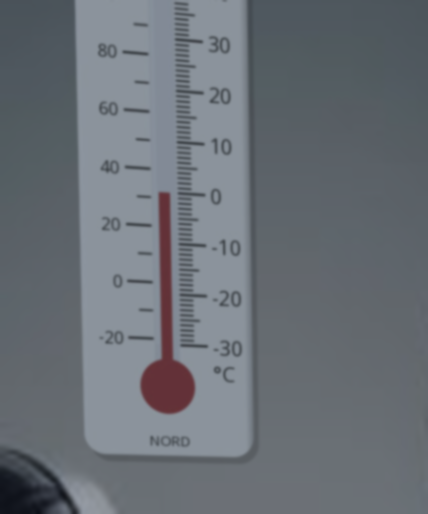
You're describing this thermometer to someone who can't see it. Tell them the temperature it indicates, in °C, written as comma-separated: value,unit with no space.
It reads 0,°C
